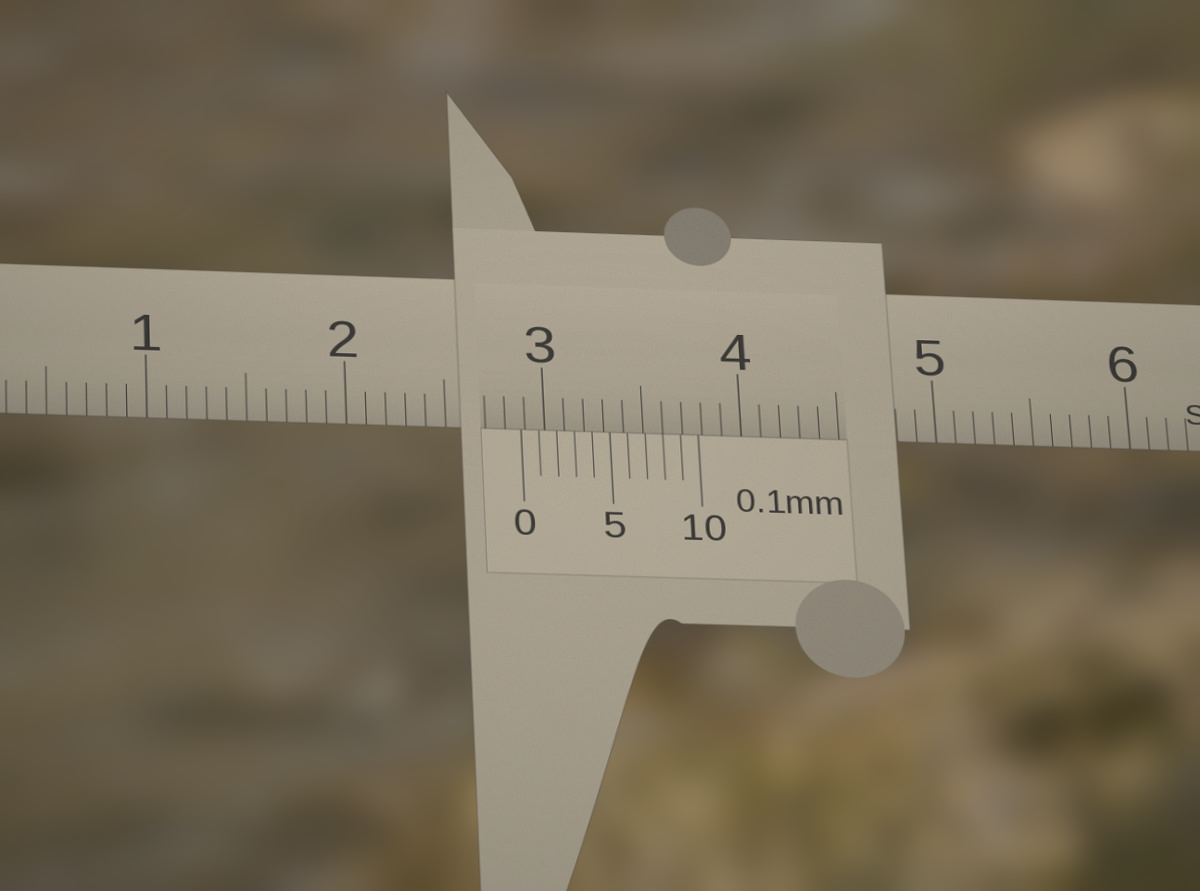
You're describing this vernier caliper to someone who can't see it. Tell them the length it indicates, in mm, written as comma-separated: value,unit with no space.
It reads 28.8,mm
